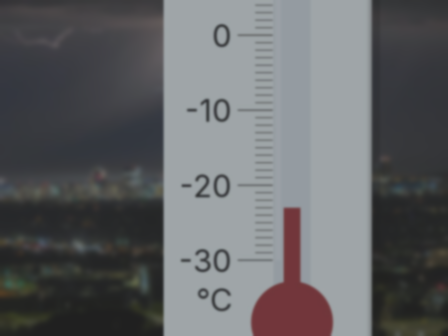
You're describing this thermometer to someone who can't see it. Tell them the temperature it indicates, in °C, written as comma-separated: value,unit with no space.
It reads -23,°C
